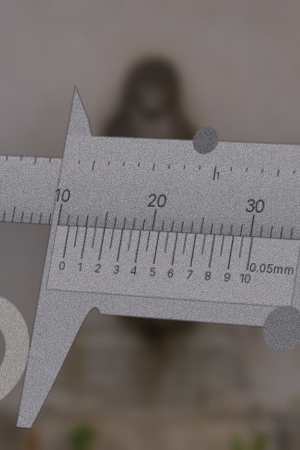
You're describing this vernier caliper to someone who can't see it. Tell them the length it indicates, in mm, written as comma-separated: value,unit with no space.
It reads 11.2,mm
